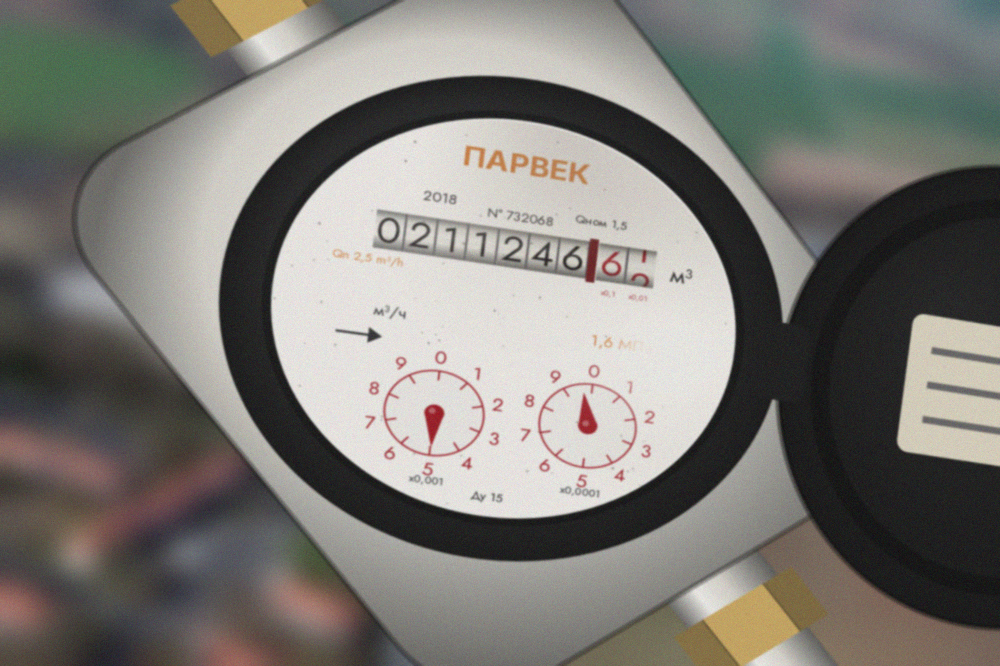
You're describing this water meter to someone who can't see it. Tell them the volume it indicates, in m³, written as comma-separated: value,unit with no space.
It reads 211246.6149,m³
